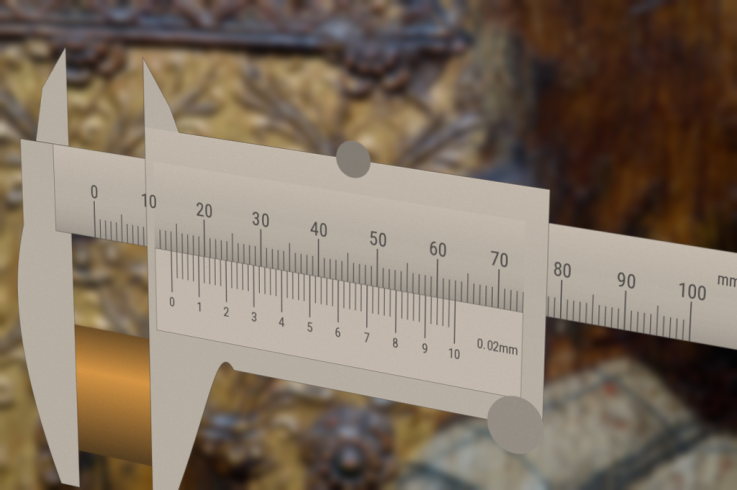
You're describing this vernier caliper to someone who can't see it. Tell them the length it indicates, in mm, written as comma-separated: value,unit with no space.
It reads 14.0,mm
